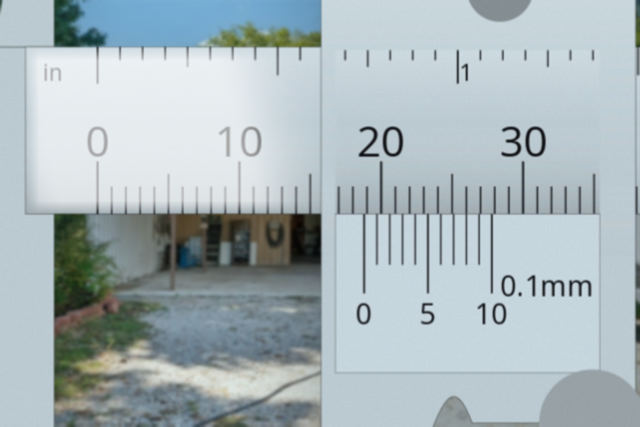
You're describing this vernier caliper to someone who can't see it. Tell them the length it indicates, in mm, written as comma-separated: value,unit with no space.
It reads 18.8,mm
